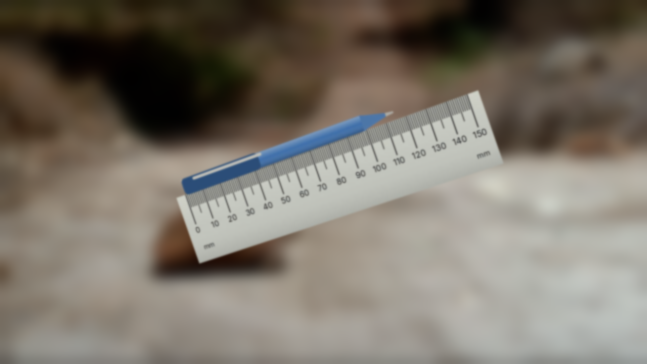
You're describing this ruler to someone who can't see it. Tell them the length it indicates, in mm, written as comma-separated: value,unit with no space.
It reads 115,mm
